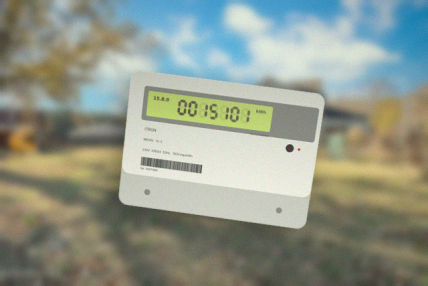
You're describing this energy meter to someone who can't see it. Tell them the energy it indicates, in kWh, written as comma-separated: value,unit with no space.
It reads 15101,kWh
